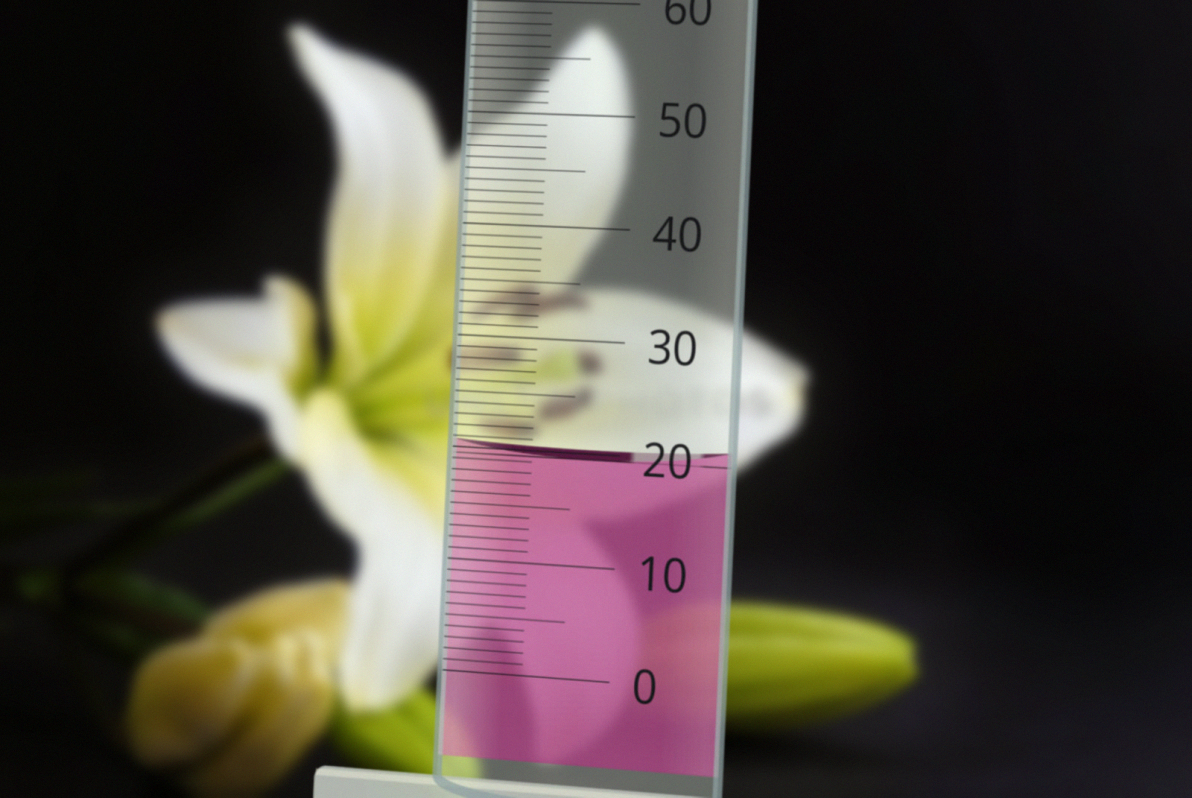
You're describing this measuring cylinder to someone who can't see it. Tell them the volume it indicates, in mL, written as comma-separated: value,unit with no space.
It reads 19.5,mL
